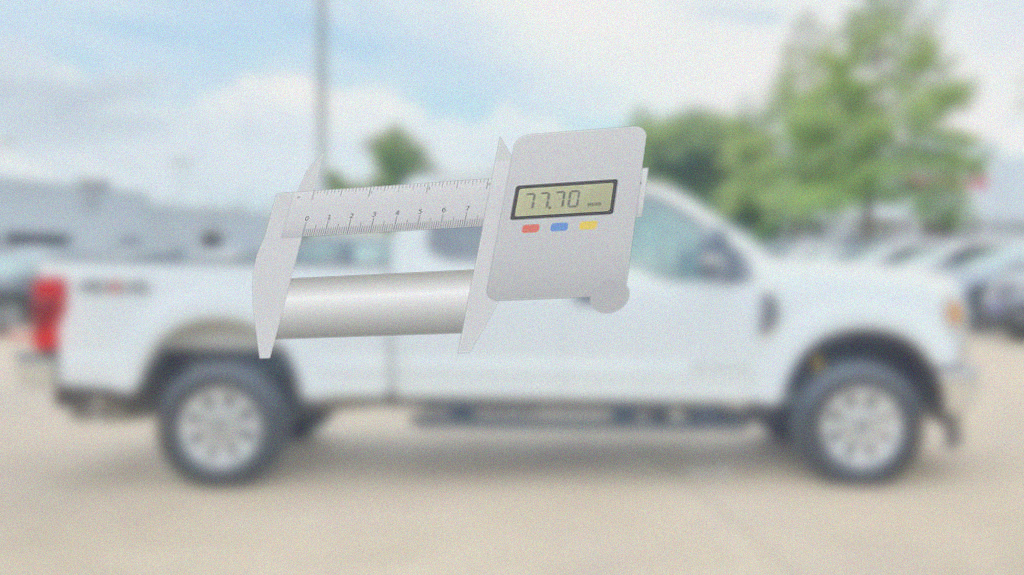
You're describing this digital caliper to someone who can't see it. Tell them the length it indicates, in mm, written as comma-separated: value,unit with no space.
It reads 77.70,mm
